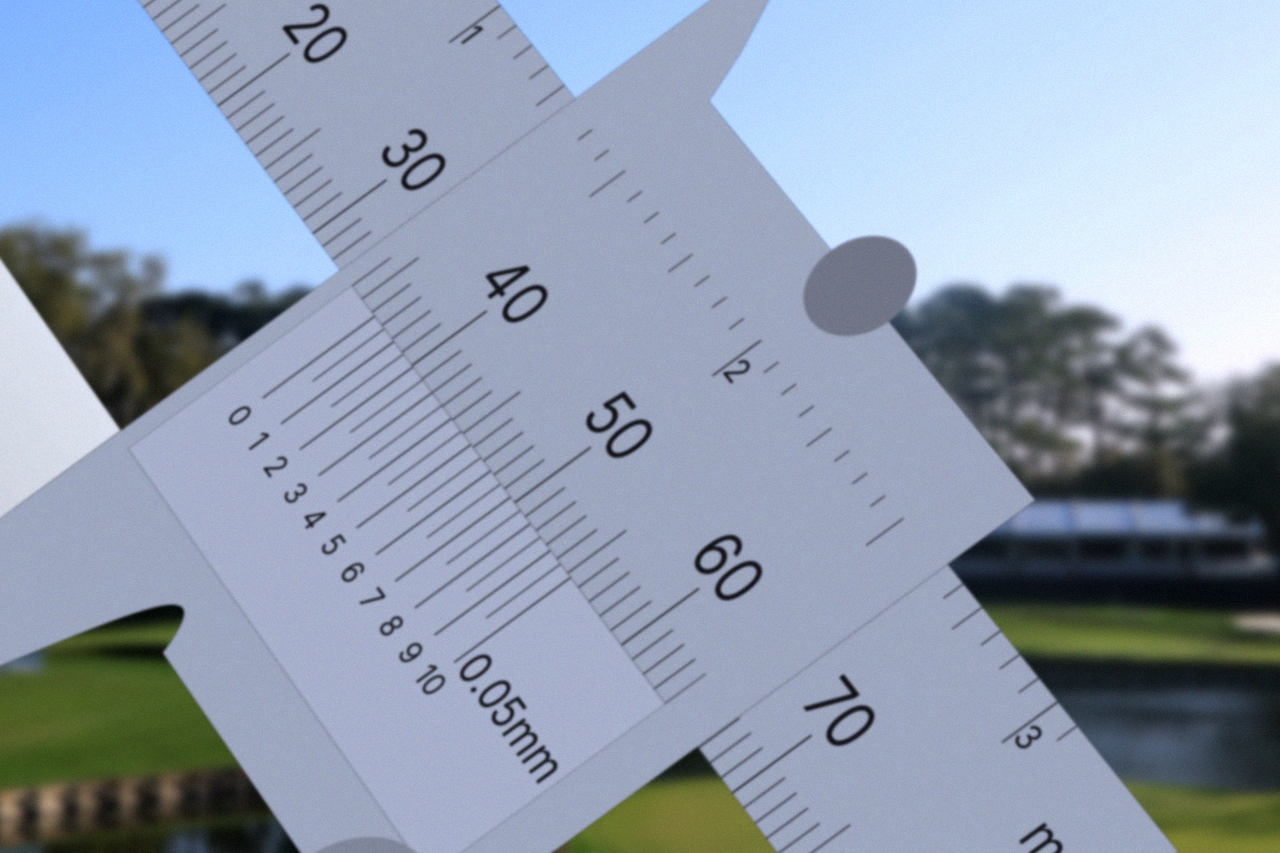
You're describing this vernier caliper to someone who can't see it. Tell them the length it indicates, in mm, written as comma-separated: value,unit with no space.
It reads 36.3,mm
